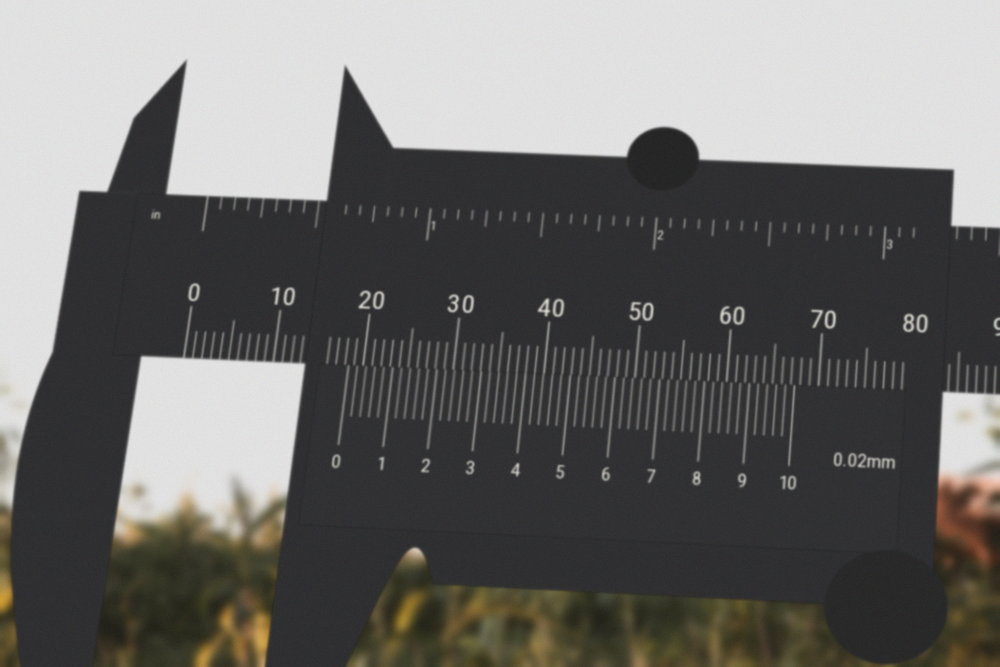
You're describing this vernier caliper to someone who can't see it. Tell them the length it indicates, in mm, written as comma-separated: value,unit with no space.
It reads 18.4,mm
